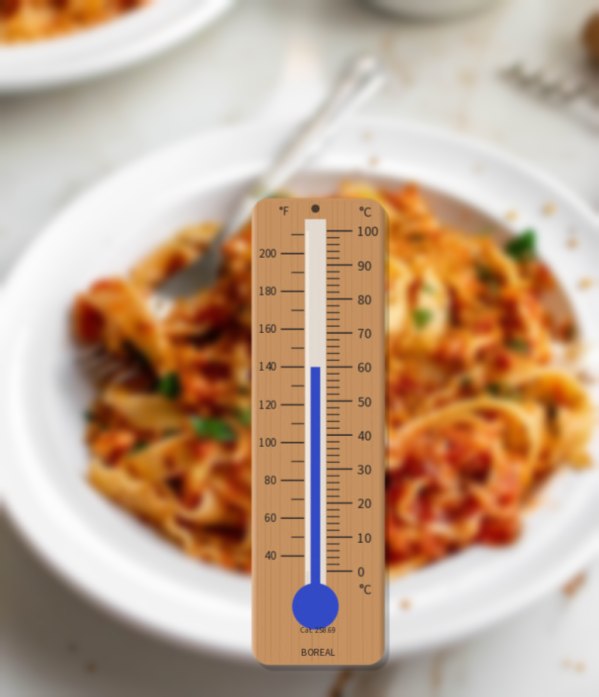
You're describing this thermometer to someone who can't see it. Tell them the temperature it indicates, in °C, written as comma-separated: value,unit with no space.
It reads 60,°C
